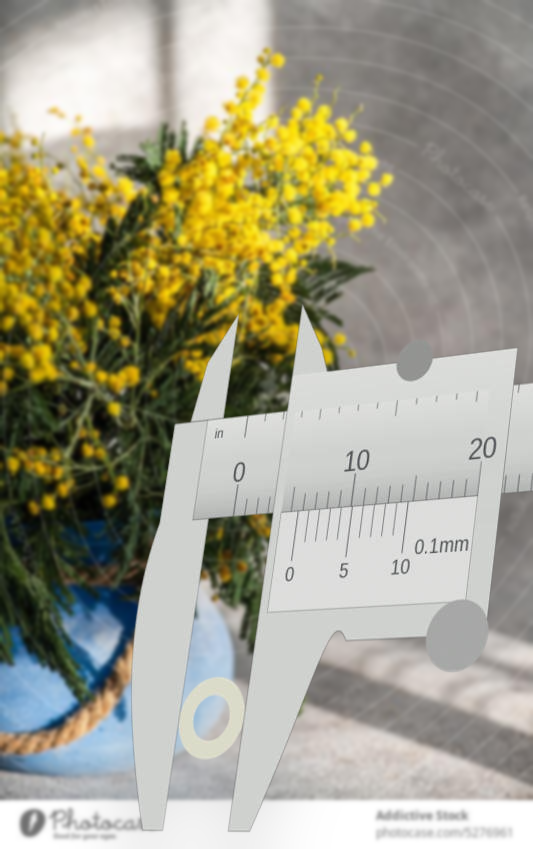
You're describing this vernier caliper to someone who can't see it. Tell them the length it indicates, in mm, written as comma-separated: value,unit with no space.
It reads 5.6,mm
